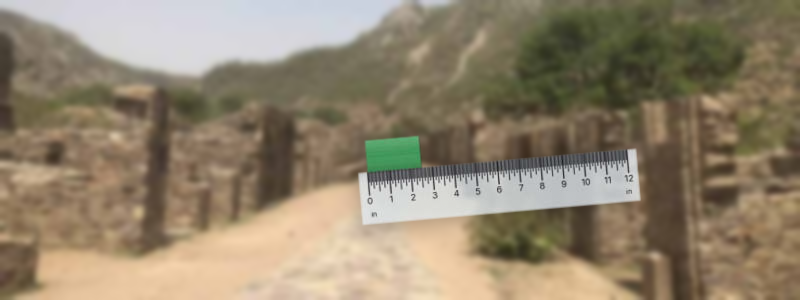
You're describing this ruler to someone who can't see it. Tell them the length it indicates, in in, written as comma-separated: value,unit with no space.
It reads 2.5,in
